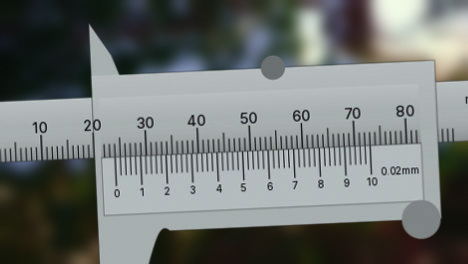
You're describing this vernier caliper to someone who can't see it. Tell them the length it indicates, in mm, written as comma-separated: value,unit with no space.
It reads 24.0,mm
